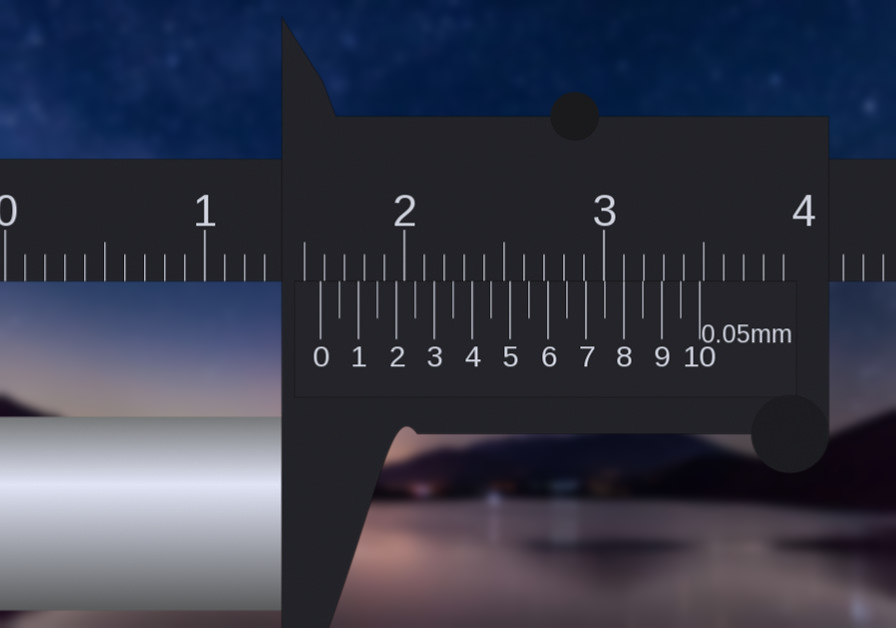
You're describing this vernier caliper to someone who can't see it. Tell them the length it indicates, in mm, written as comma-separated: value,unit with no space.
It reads 15.8,mm
